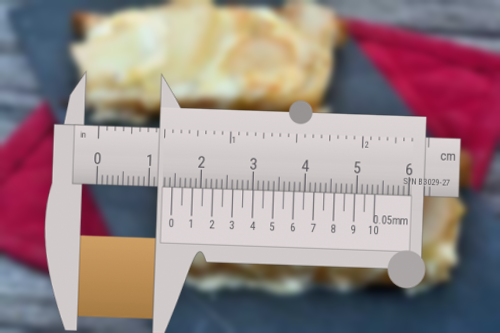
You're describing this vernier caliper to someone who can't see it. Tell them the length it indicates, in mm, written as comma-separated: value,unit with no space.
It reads 14.5,mm
